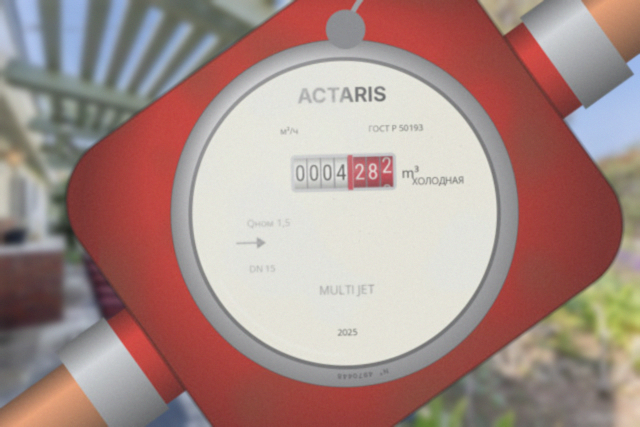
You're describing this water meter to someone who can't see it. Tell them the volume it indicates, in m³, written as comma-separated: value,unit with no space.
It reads 4.282,m³
